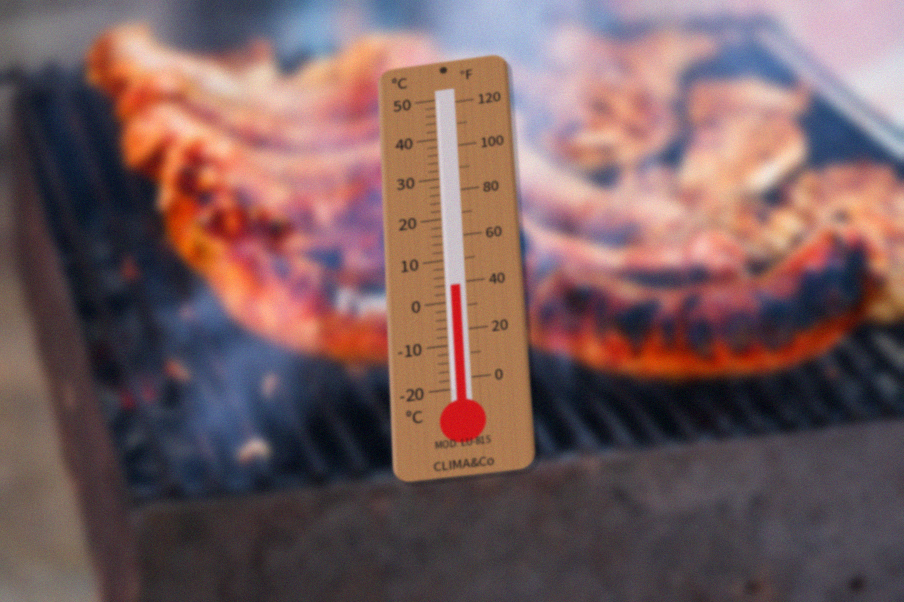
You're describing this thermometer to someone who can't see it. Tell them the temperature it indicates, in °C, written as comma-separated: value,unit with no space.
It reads 4,°C
